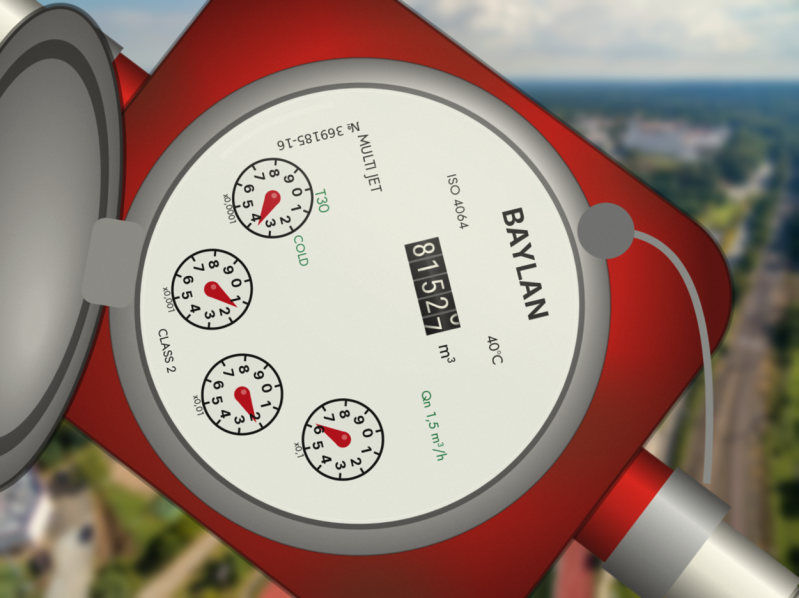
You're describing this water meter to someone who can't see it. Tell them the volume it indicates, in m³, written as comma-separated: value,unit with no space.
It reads 81526.6213,m³
